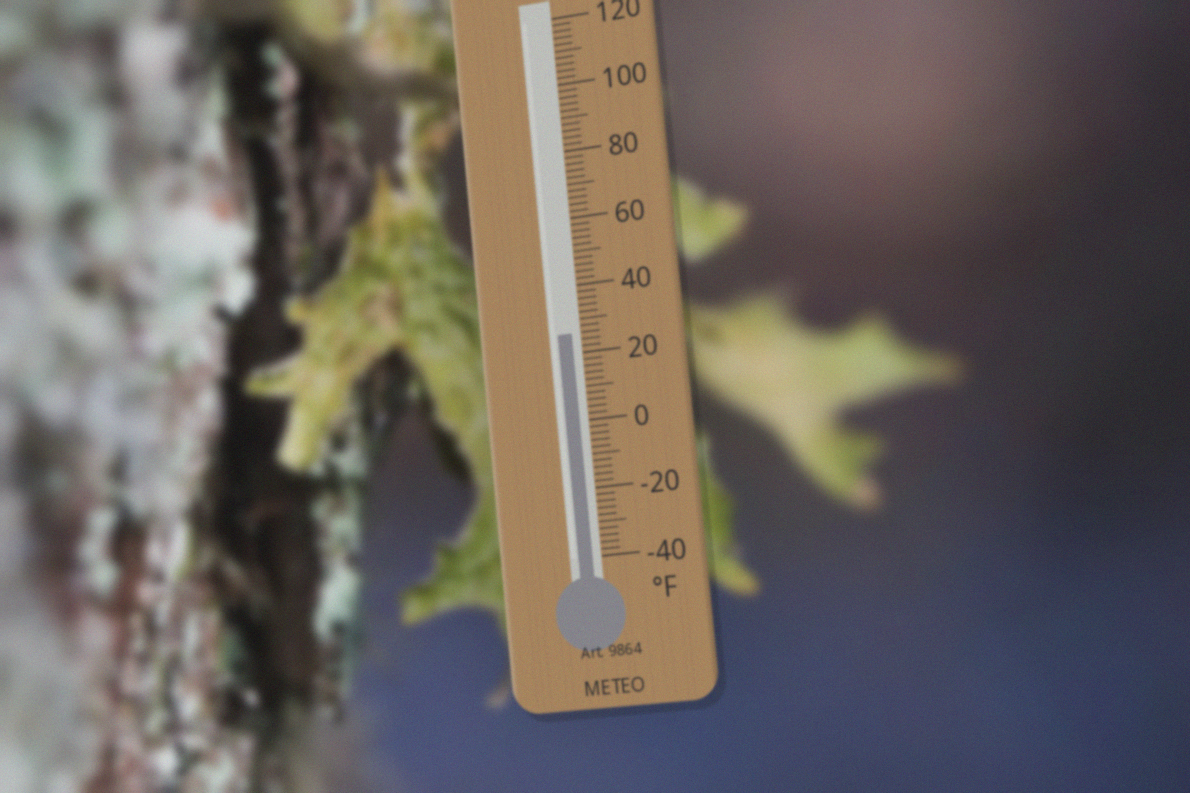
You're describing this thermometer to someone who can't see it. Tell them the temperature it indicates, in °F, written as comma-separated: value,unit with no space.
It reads 26,°F
